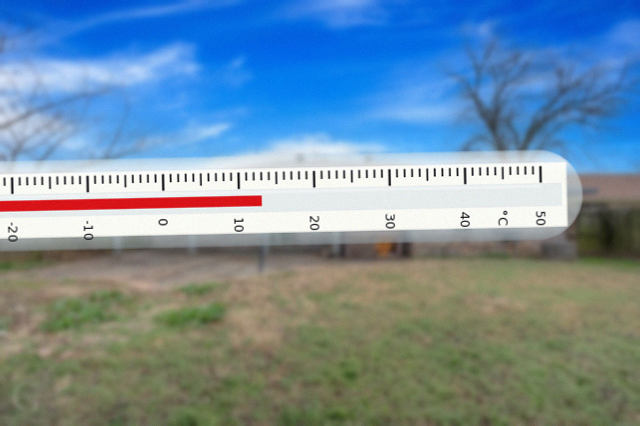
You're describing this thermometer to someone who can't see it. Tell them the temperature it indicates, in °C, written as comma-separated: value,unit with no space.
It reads 13,°C
